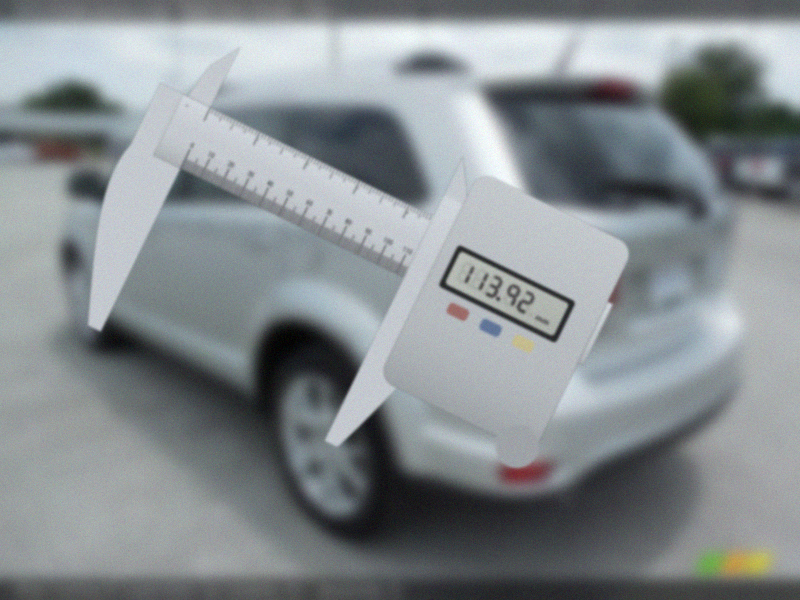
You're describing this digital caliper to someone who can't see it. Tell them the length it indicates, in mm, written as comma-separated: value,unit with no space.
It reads 113.92,mm
